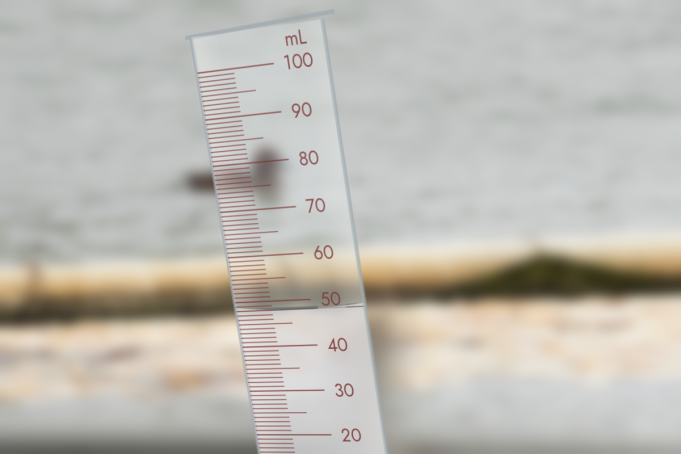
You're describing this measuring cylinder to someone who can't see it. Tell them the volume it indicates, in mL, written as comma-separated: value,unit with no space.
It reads 48,mL
